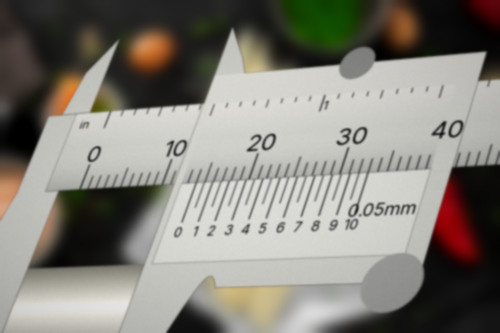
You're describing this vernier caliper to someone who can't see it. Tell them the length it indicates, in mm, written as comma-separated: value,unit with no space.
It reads 14.0,mm
